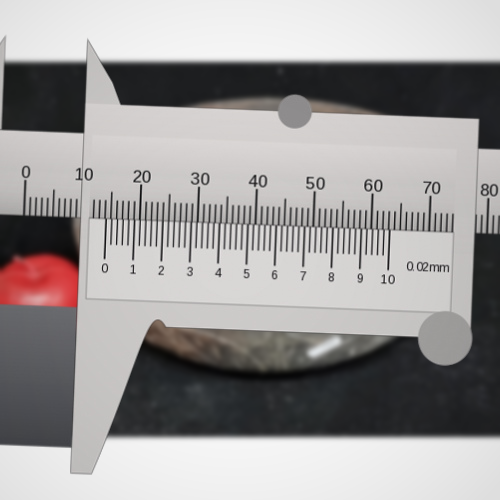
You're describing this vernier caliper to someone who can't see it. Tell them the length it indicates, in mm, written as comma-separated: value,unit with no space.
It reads 14.2,mm
